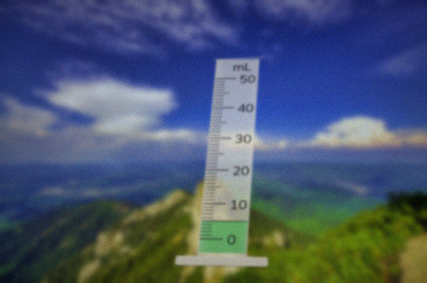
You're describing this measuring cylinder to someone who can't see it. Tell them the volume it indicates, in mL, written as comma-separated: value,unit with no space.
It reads 5,mL
